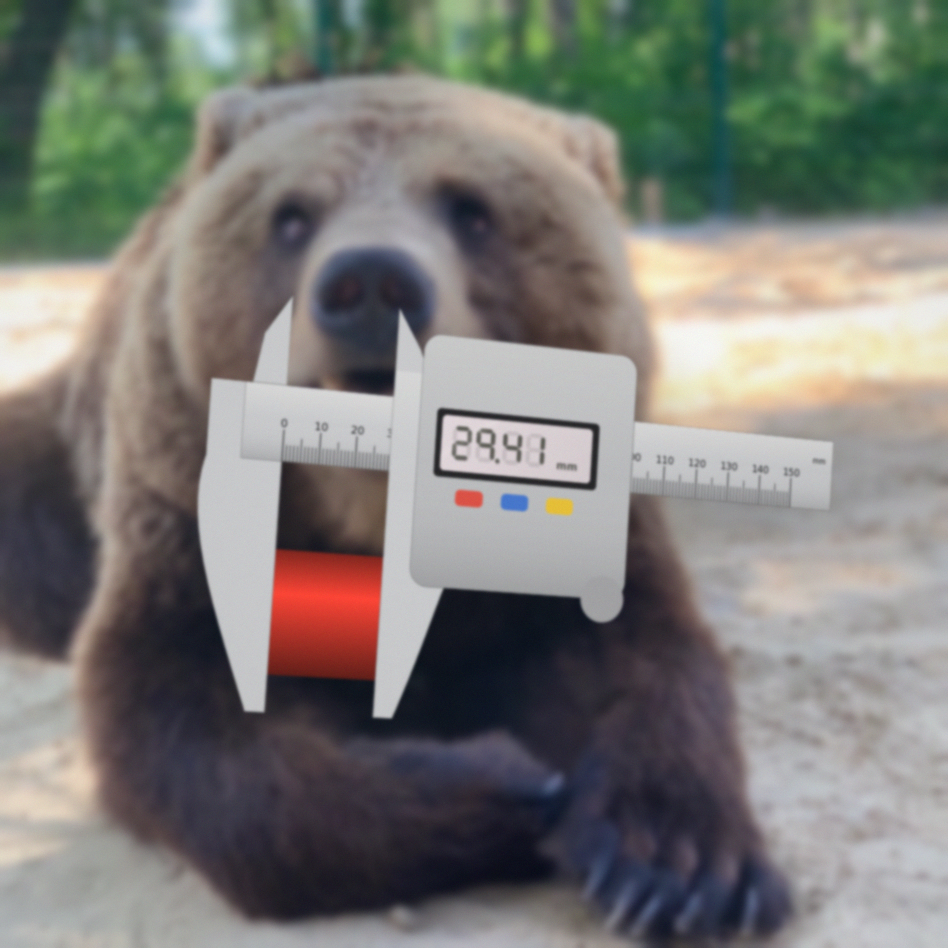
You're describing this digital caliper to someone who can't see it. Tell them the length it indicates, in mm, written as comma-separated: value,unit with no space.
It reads 29.41,mm
